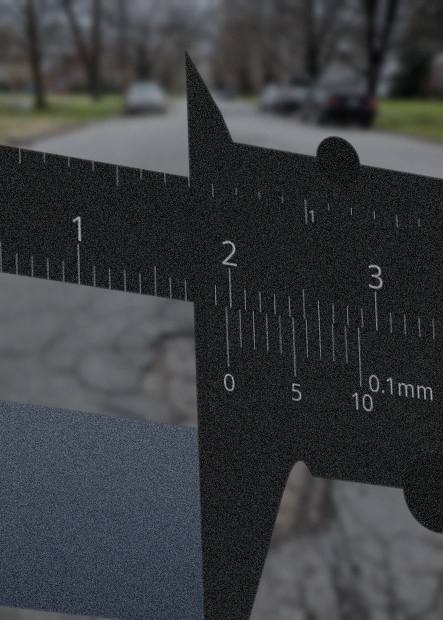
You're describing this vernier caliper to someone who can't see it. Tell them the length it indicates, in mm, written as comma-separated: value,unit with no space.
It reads 19.7,mm
